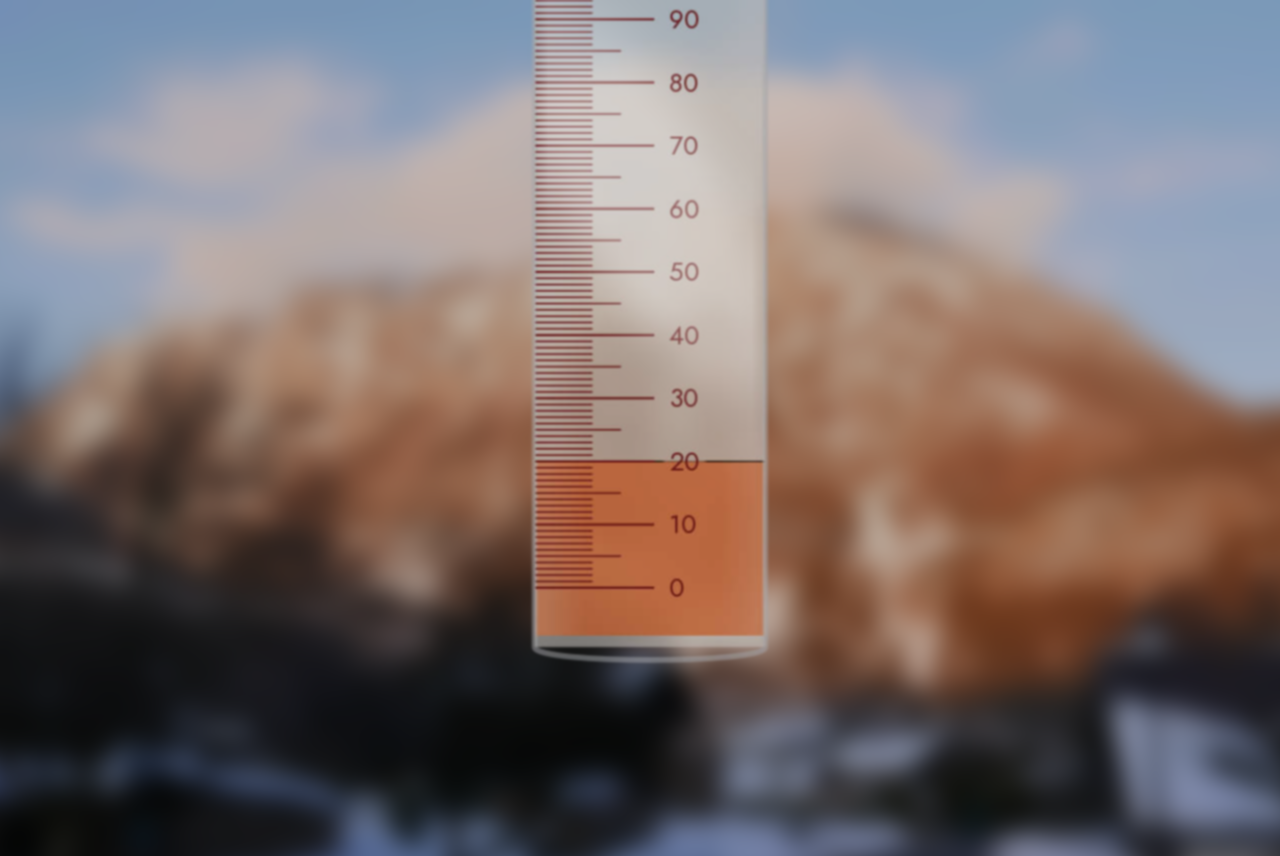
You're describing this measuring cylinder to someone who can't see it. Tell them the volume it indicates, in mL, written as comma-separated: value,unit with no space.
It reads 20,mL
